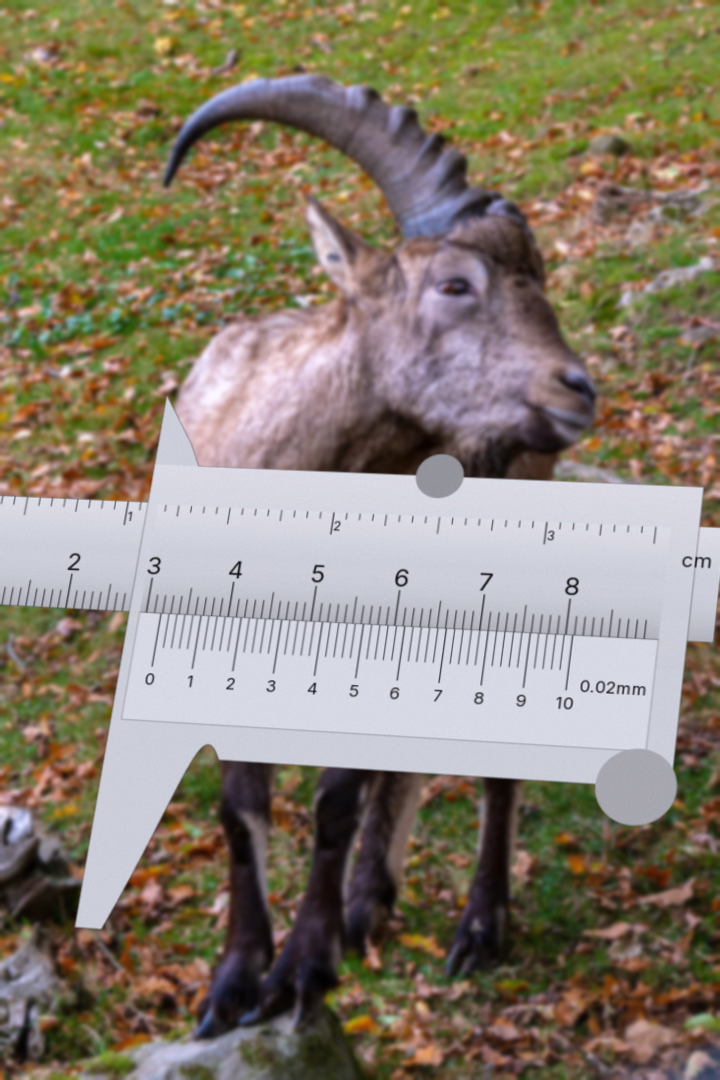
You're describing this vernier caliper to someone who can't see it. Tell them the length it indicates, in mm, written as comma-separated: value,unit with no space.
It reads 31.8,mm
